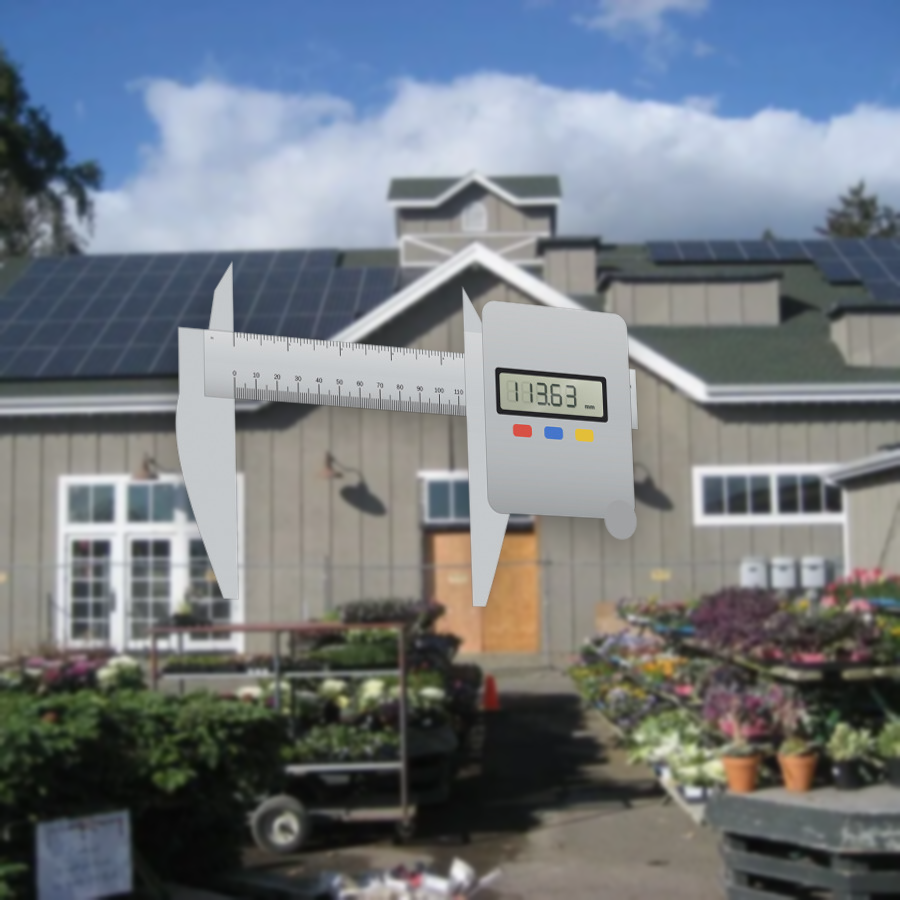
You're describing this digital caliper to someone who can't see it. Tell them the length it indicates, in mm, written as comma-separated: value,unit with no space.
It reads 113.63,mm
